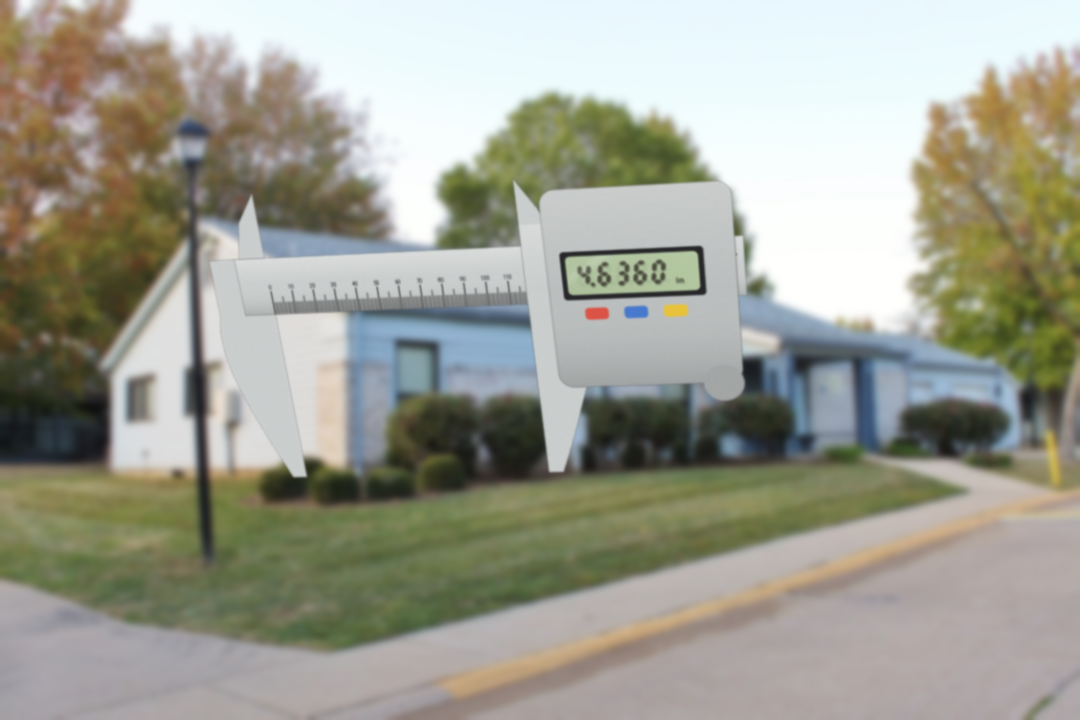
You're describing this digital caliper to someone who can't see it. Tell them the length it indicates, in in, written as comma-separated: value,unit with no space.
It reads 4.6360,in
